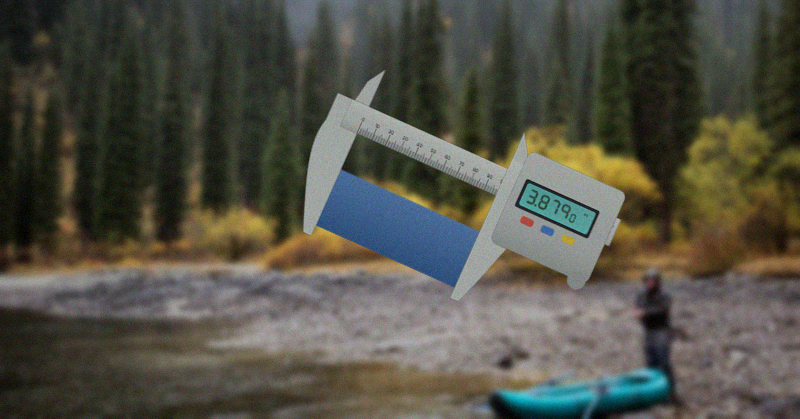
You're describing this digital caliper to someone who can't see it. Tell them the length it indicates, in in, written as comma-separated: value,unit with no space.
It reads 3.8790,in
